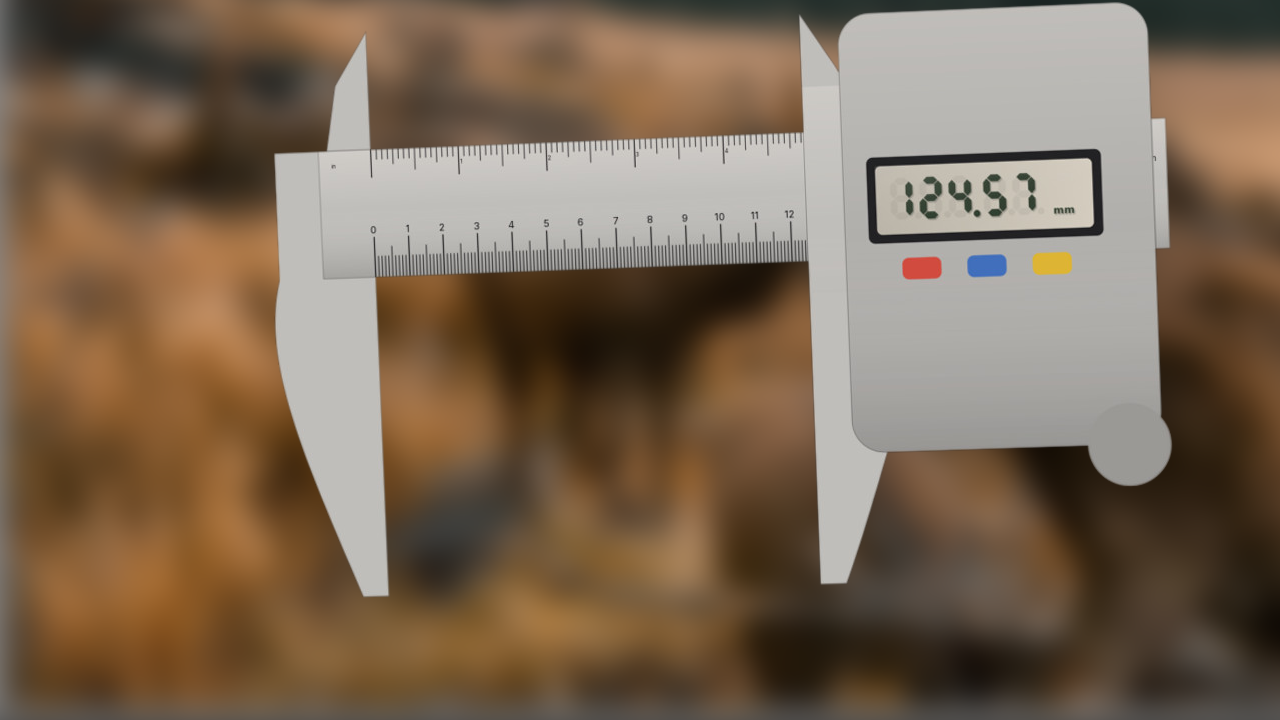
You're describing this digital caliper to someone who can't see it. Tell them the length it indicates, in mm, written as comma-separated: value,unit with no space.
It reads 124.57,mm
